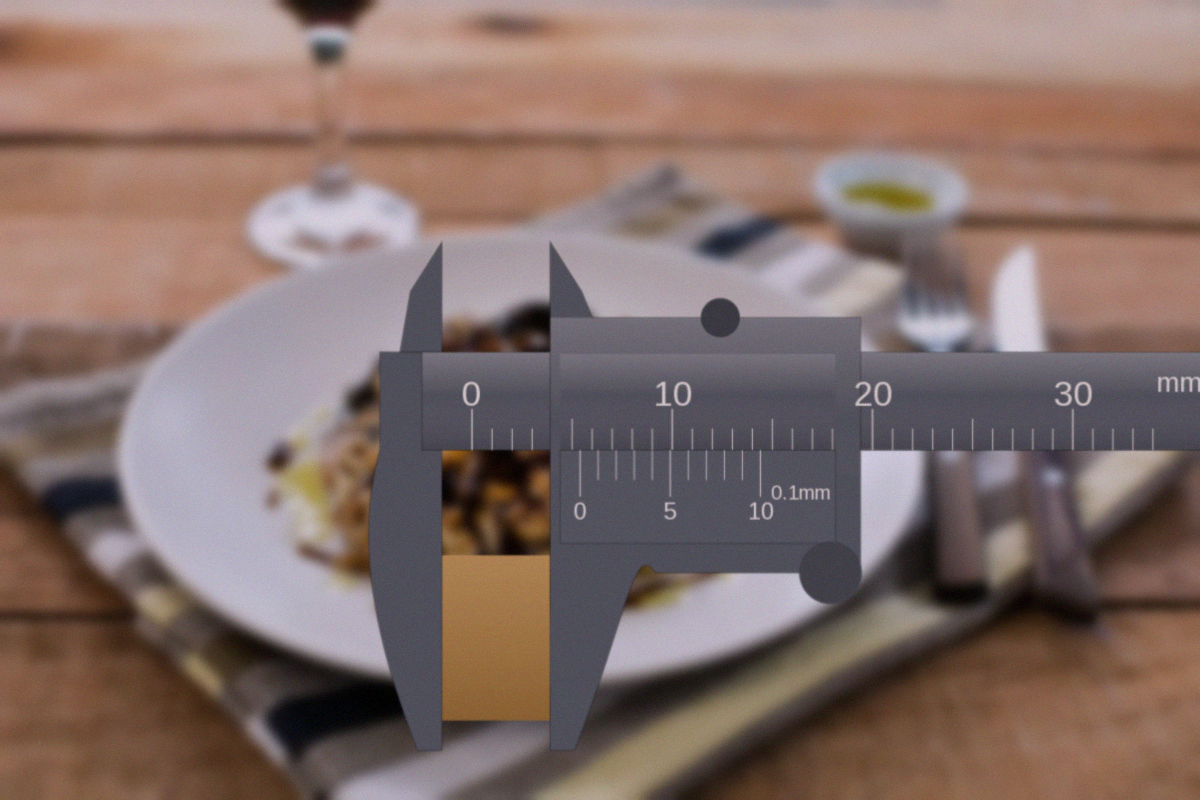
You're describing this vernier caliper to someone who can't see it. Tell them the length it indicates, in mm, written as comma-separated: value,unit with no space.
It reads 5.4,mm
